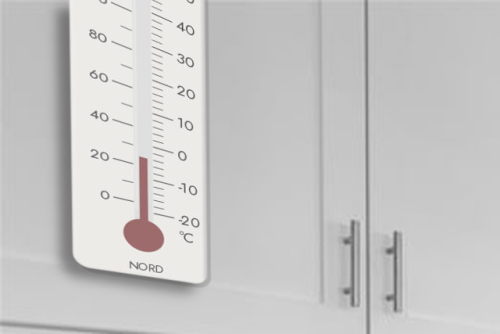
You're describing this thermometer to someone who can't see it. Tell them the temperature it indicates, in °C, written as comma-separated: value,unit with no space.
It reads -4,°C
